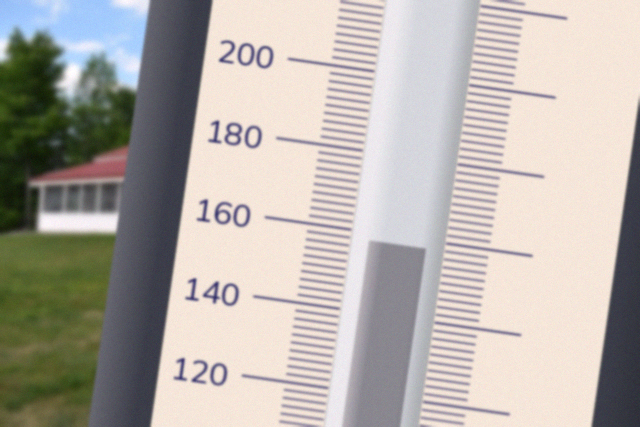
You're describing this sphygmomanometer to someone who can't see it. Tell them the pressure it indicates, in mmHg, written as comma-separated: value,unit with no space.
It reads 158,mmHg
